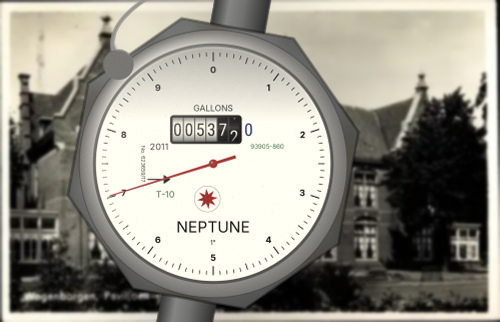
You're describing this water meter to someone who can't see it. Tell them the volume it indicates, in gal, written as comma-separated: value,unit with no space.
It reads 53717.0,gal
